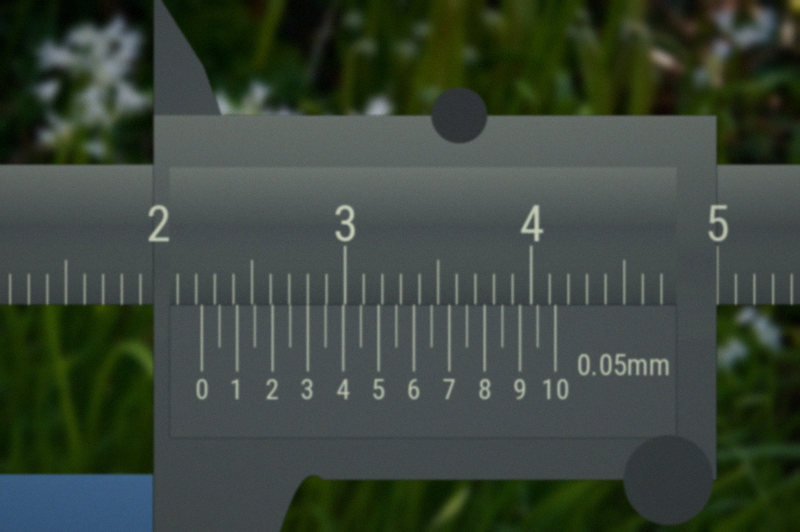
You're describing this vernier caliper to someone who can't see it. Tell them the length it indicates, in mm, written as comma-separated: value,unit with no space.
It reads 22.3,mm
